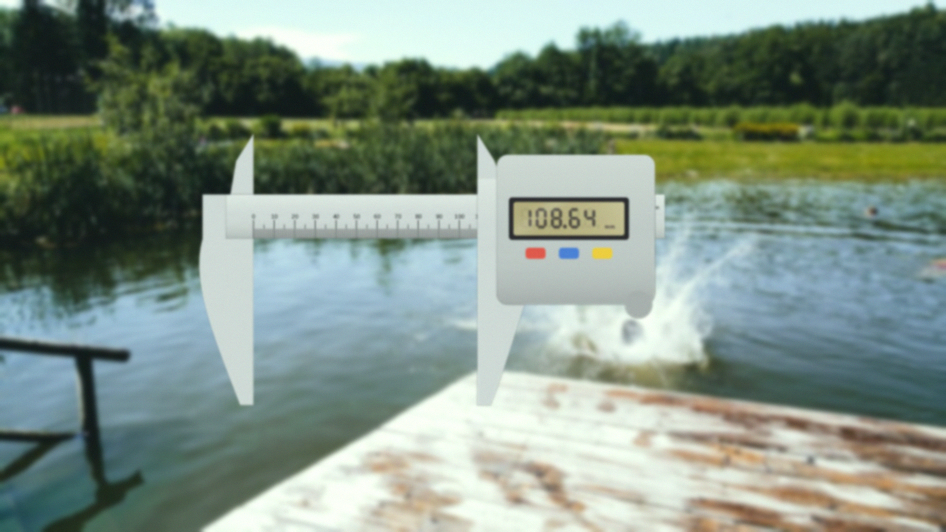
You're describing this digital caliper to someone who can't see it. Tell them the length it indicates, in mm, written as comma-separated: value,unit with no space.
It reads 108.64,mm
